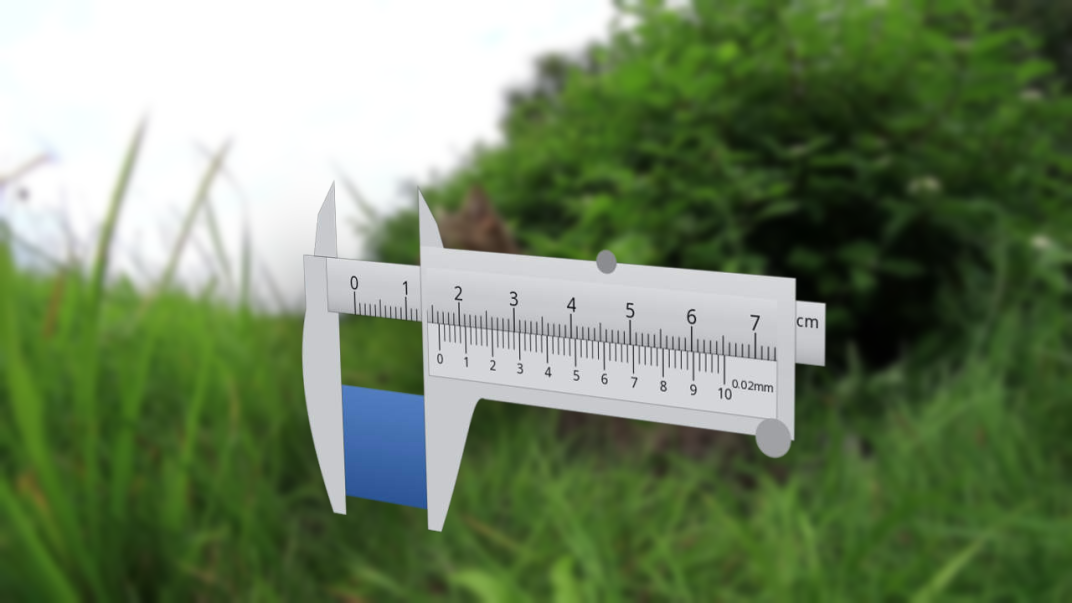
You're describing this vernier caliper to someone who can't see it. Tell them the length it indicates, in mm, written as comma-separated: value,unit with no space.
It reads 16.2,mm
